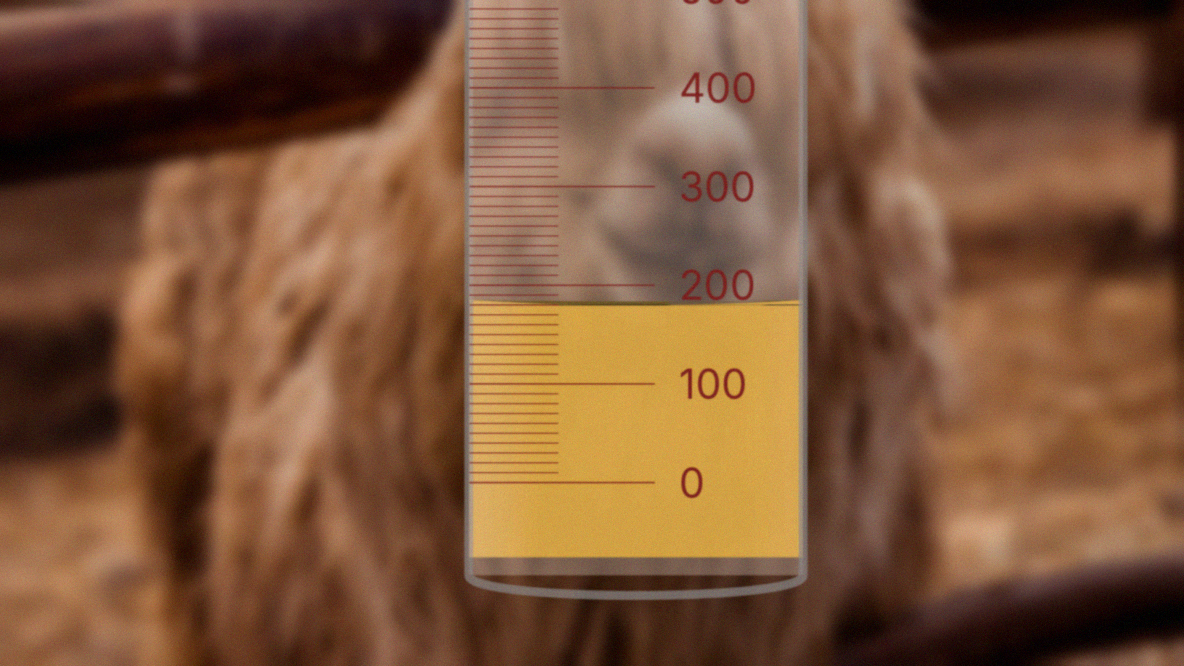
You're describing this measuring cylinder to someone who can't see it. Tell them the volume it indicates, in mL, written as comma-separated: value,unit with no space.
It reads 180,mL
